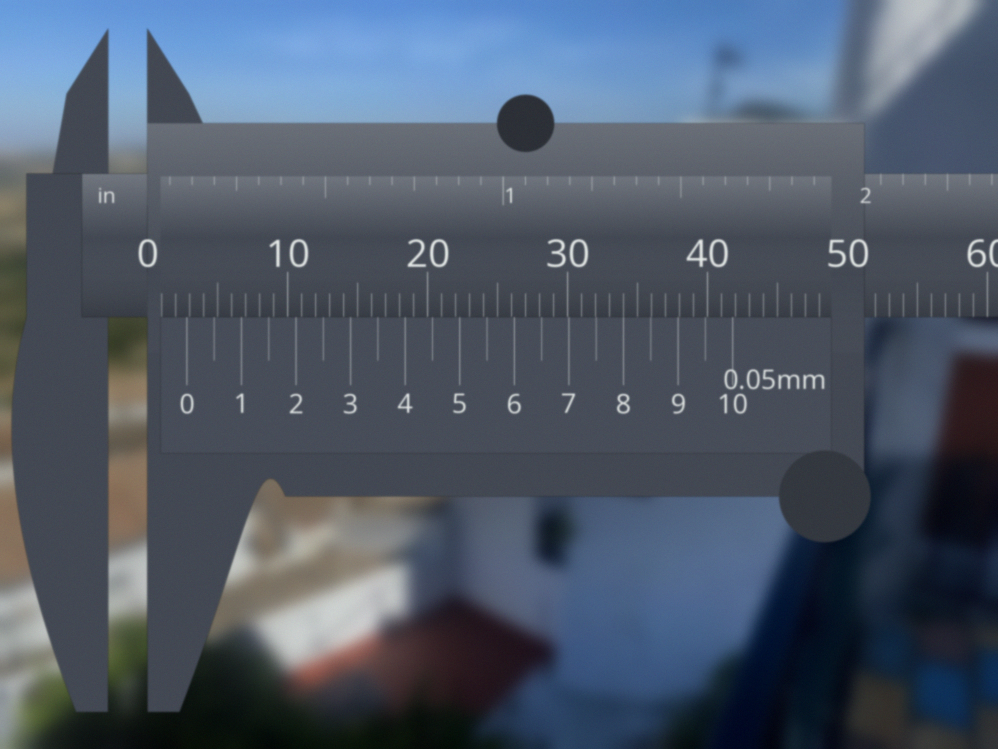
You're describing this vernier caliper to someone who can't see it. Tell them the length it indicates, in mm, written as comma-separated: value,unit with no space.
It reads 2.8,mm
